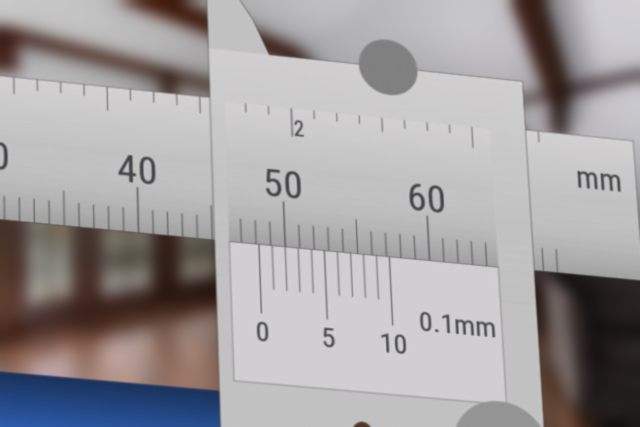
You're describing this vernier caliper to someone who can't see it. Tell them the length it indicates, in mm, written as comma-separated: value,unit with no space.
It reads 48.2,mm
